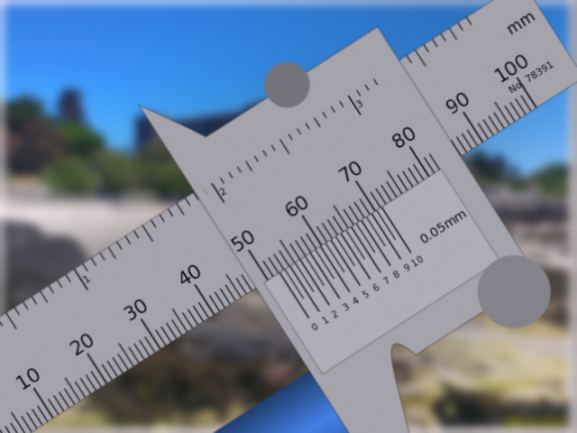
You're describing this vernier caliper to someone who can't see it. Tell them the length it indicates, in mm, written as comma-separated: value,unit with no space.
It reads 52.2,mm
